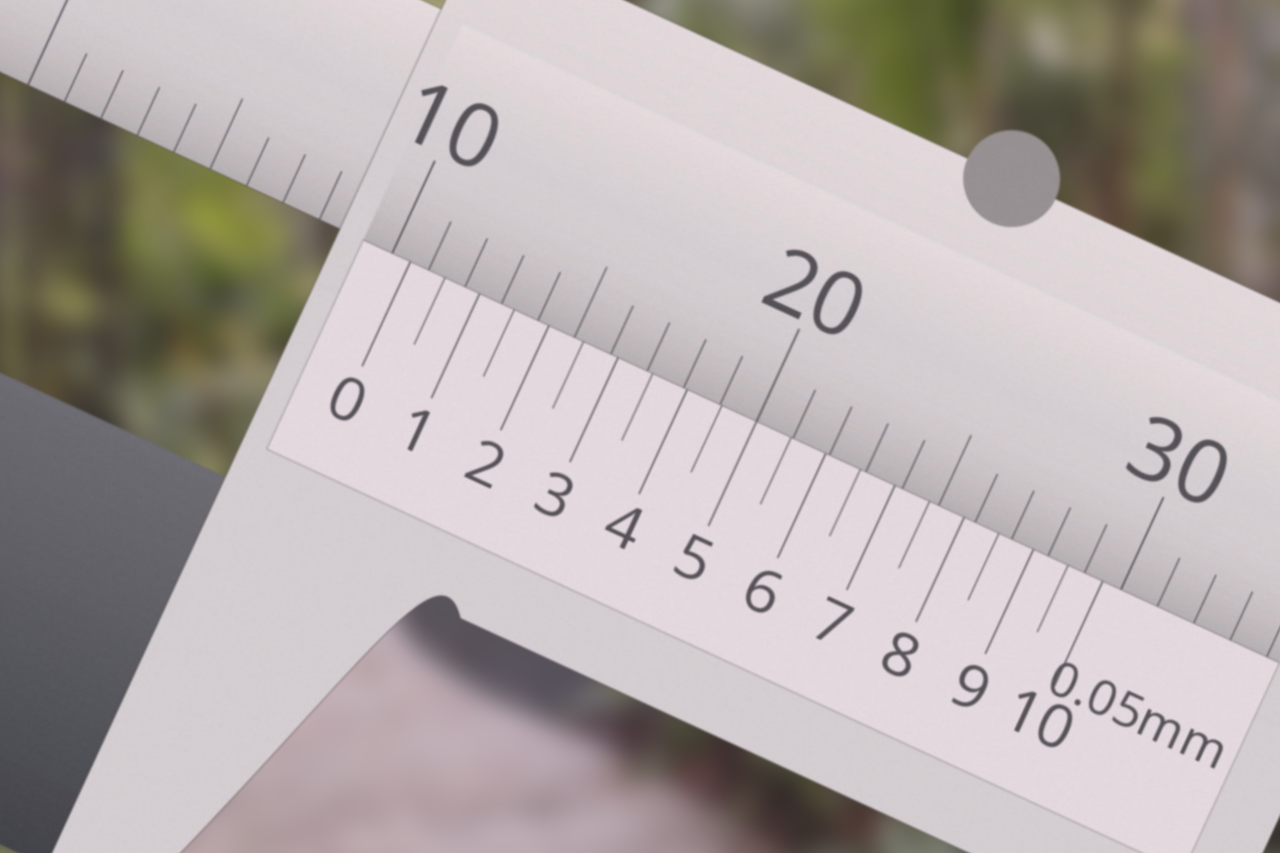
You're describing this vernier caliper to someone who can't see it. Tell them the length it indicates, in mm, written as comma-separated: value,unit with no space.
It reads 10.50,mm
